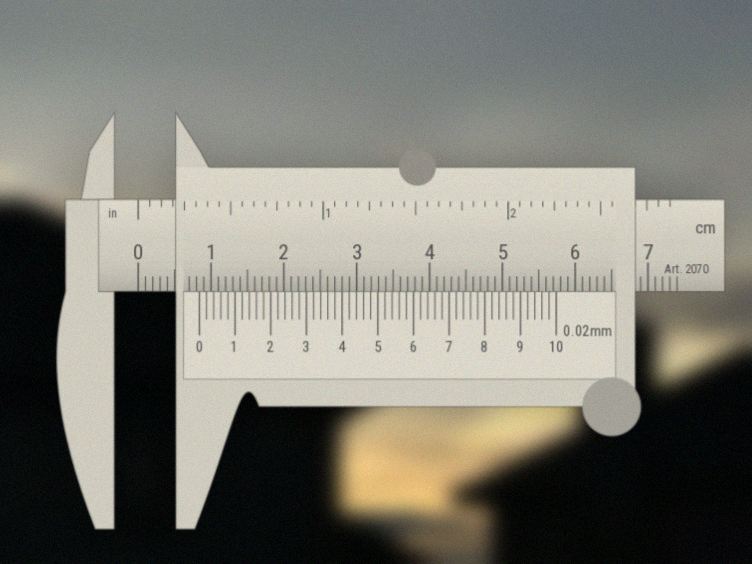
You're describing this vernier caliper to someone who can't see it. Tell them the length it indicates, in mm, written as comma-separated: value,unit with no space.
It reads 8.4,mm
